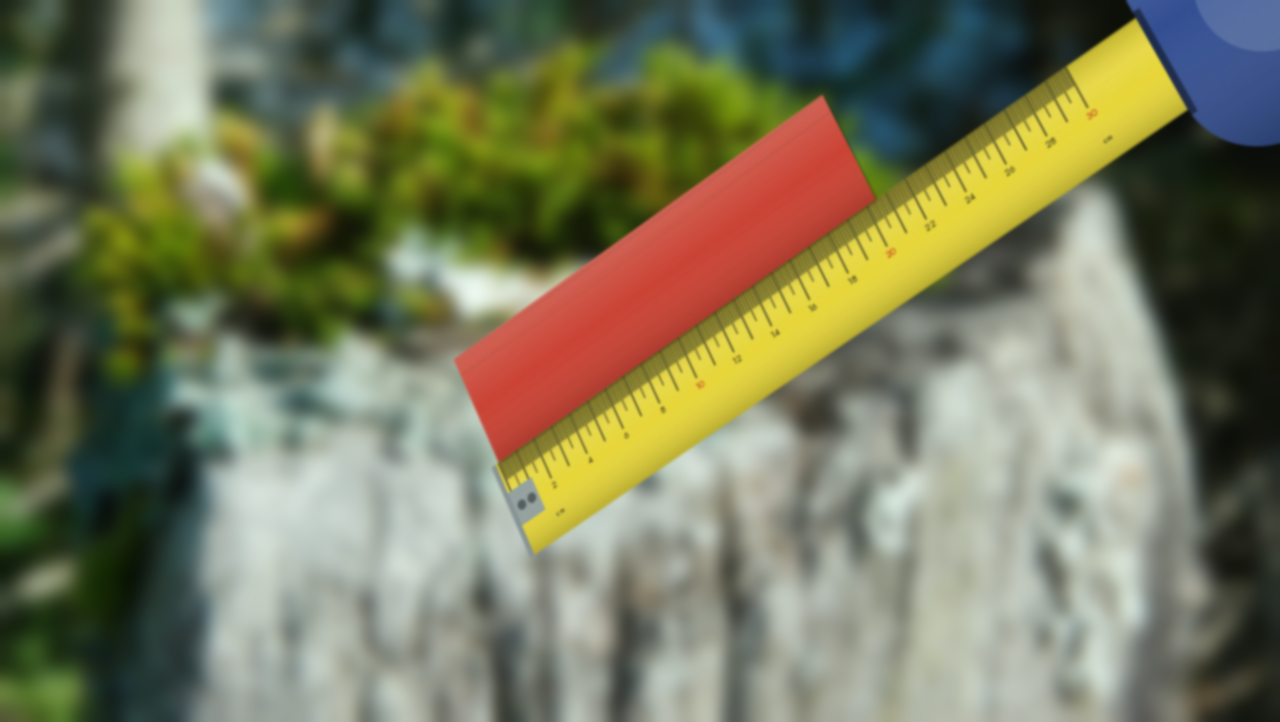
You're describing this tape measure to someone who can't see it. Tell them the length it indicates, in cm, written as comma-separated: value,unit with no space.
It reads 20.5,cm
